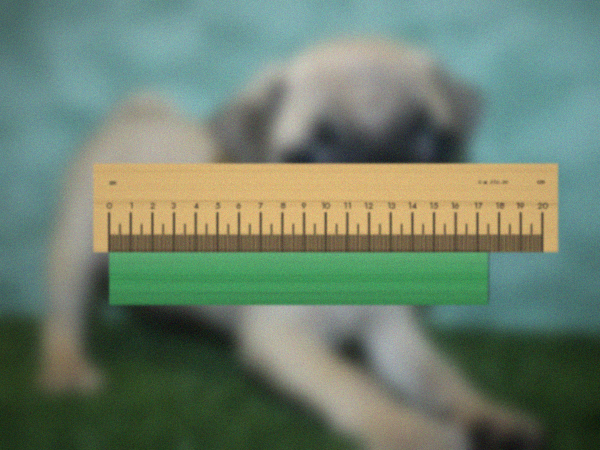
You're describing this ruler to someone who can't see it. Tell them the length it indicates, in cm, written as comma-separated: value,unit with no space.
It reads 17.5,cm
